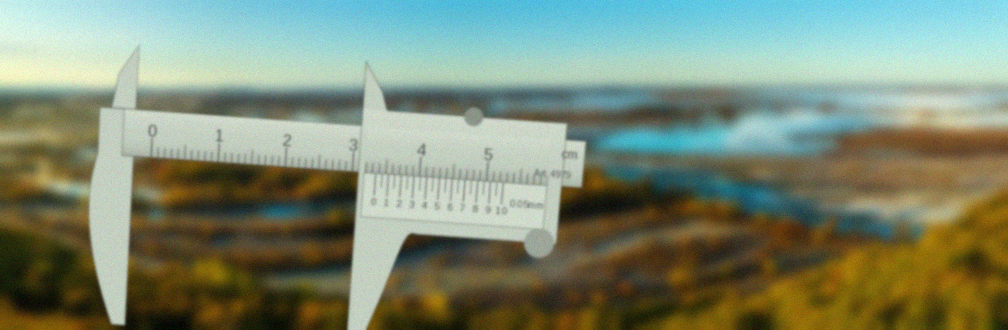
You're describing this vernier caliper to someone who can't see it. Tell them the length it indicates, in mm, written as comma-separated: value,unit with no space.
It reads 33.5,mm
